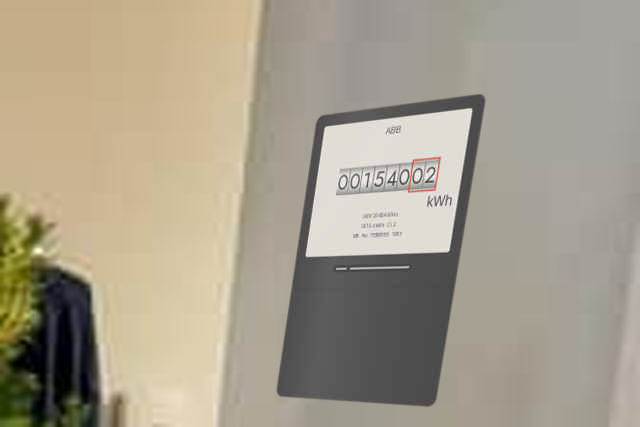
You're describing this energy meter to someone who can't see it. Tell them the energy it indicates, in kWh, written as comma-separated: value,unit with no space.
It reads 1540.02,kWh
